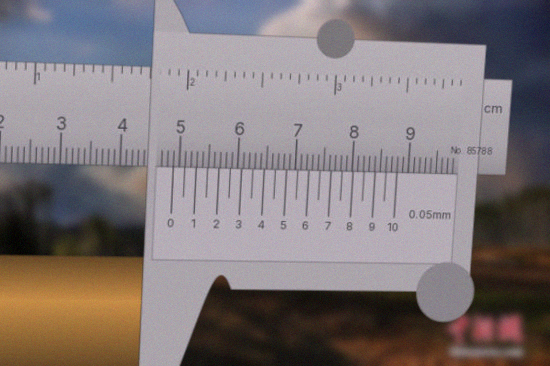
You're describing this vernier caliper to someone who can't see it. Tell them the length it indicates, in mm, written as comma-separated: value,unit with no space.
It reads 49.0,mm
